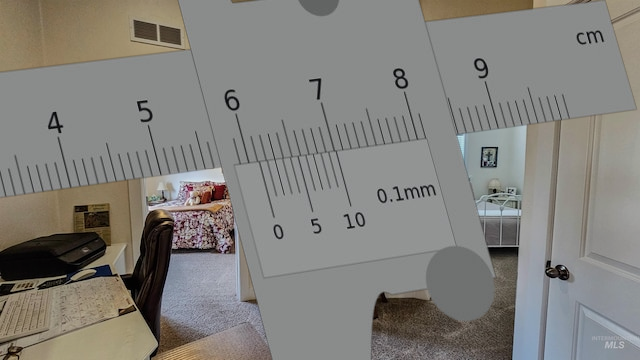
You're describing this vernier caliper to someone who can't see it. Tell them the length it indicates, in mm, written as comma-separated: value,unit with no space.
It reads 61.2,mm
